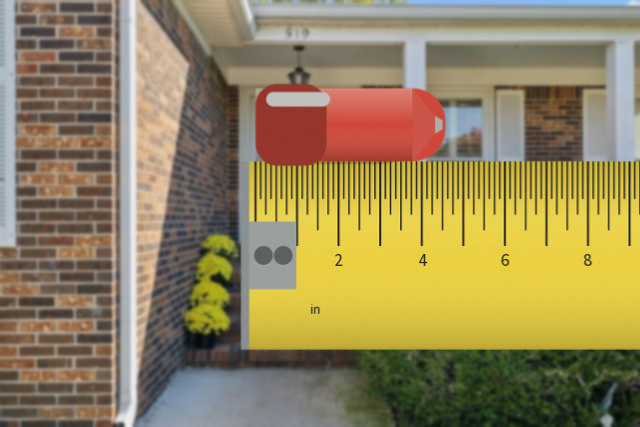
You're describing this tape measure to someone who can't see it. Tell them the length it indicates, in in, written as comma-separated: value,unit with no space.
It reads 4.5,in
